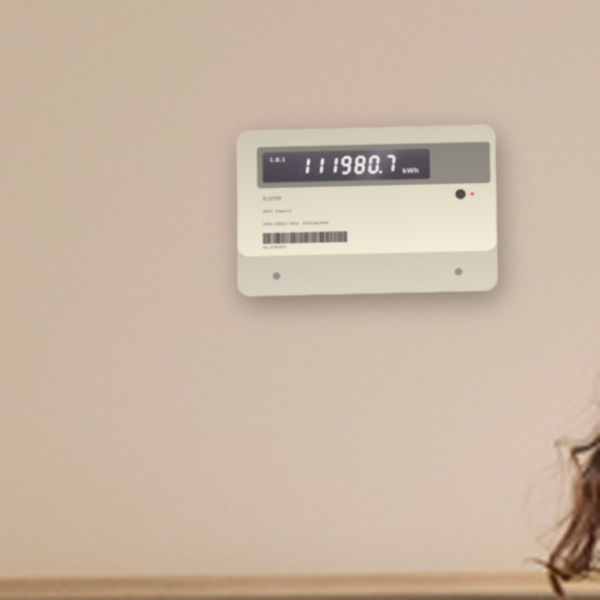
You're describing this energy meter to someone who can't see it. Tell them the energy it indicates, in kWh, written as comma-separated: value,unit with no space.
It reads 111980.7,kWh
